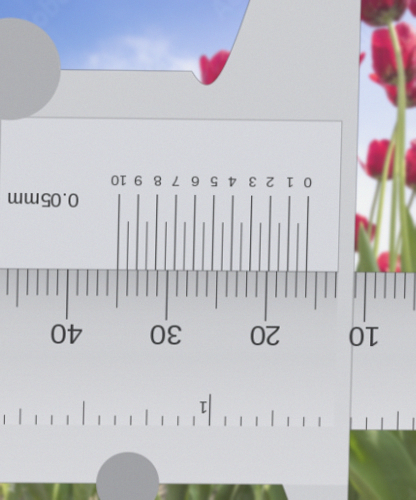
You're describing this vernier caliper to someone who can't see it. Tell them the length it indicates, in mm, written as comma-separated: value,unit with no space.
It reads 16.0,mm
